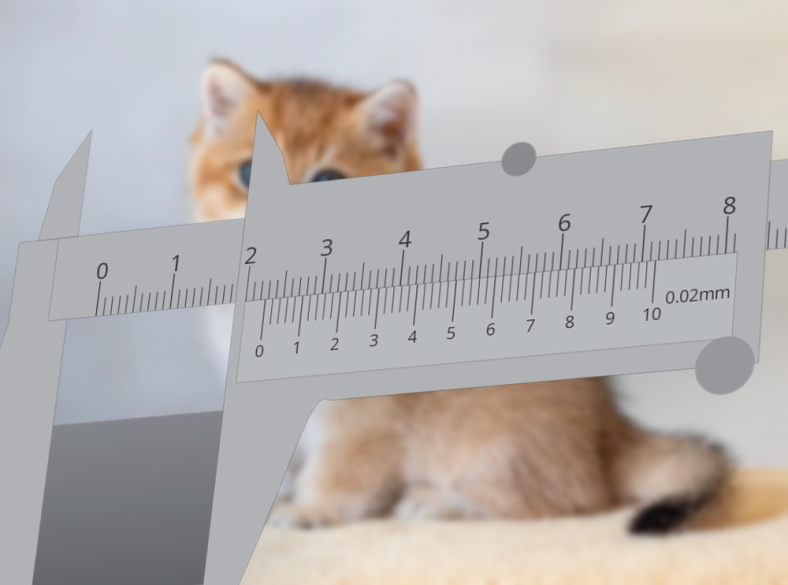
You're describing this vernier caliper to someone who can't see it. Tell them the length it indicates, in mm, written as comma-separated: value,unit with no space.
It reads 22.6,mm
